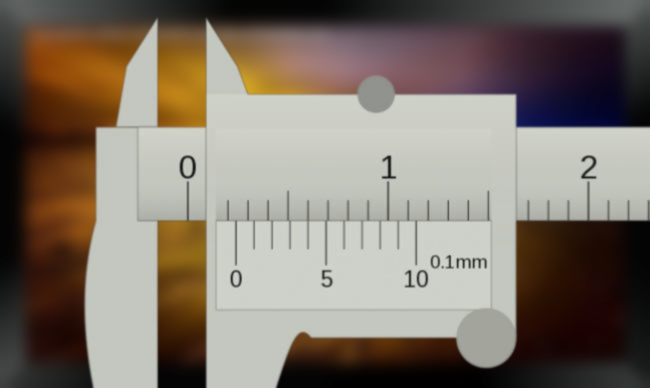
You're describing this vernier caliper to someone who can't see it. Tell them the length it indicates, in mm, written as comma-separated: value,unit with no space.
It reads 2.4,mm
